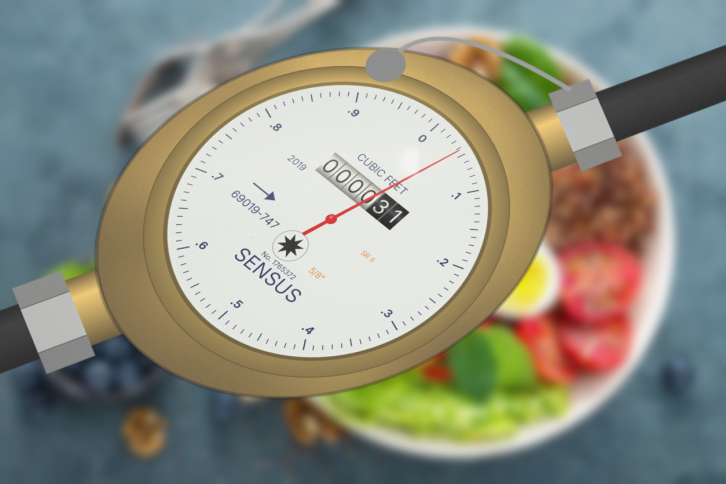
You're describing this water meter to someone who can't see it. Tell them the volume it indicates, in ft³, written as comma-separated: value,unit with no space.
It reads 31.04,ft³
